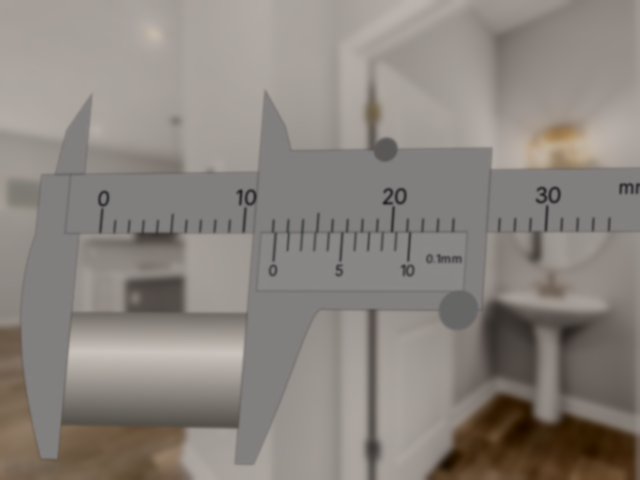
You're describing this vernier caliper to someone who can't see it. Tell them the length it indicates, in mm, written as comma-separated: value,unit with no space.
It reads 12.2,mm
